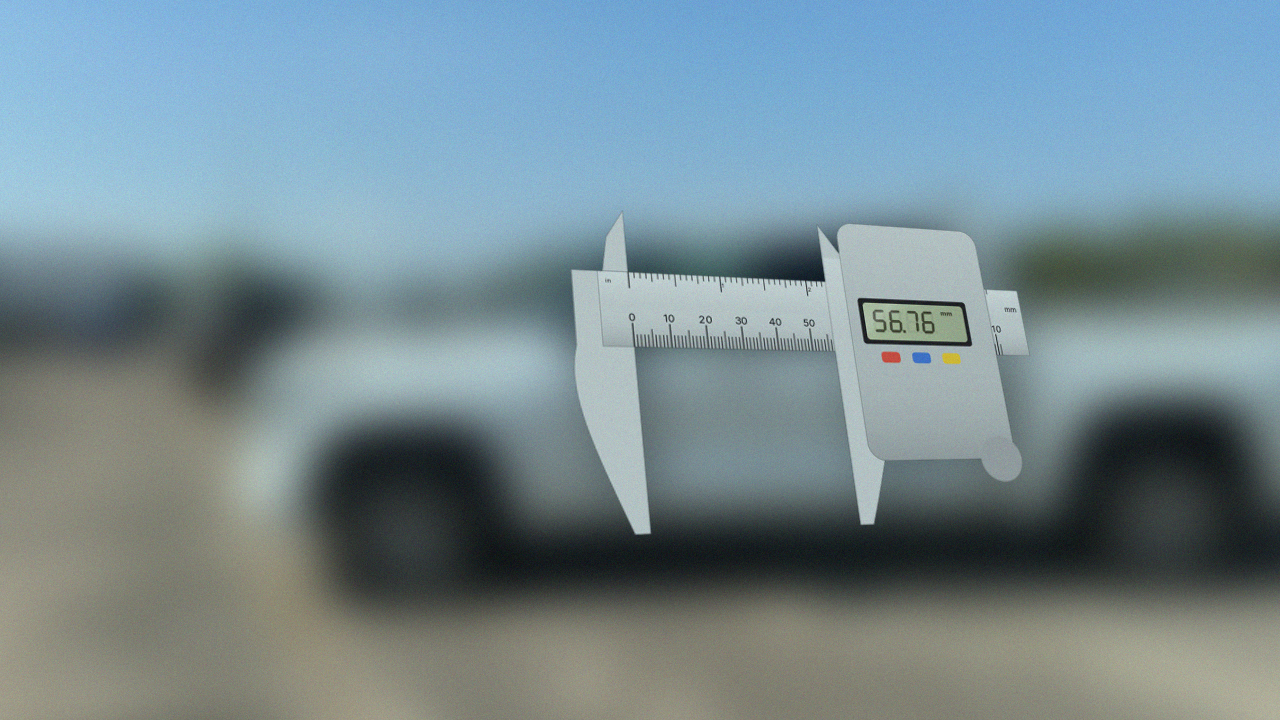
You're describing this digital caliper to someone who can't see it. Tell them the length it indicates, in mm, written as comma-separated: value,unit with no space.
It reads 56.76,mm
